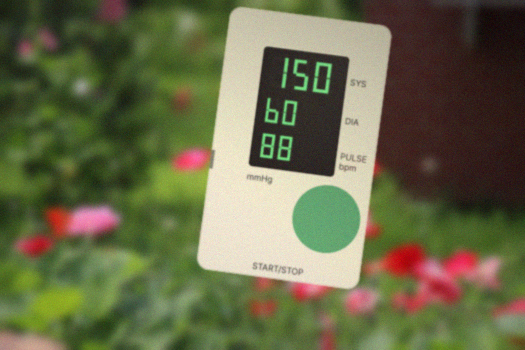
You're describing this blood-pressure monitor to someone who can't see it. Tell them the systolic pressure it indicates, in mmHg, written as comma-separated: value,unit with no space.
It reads 150,mmHg
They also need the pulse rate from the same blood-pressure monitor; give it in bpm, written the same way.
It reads 88,bpm
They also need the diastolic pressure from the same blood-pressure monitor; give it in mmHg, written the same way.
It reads 60,mmHg
